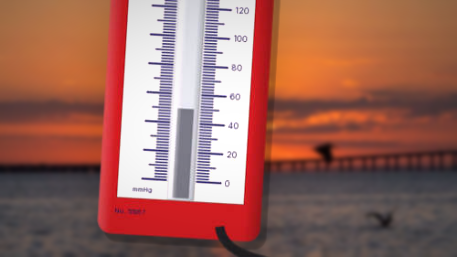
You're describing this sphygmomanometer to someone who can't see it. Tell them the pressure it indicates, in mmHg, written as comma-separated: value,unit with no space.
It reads 50,mmHg
